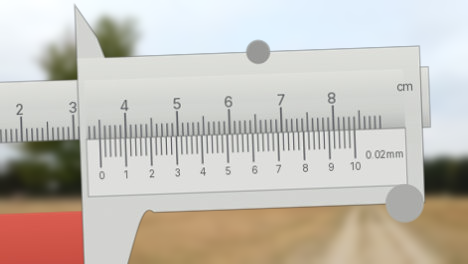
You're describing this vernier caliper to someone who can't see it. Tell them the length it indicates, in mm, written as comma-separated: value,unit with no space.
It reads 35.0,mm
